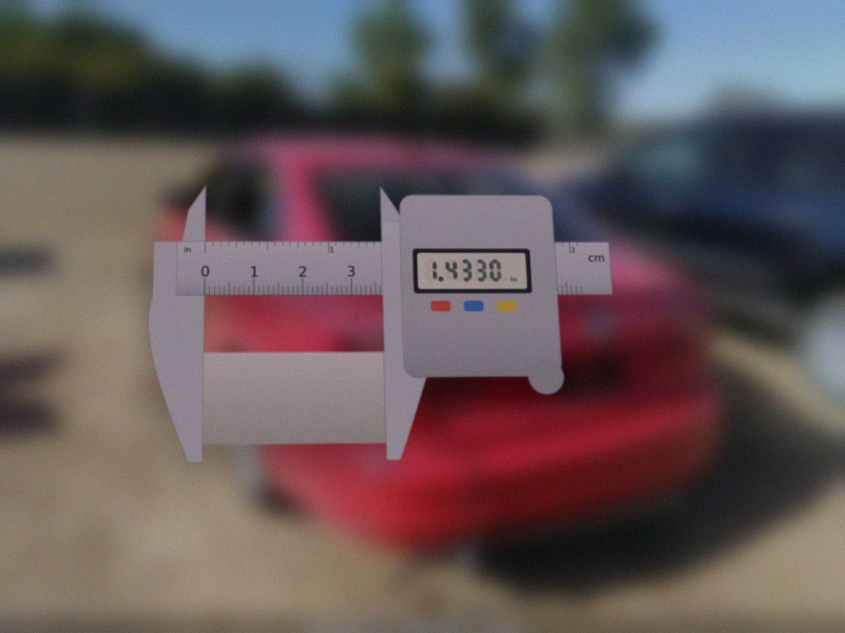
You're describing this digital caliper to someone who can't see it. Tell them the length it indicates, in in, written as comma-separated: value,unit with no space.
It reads 1.4330,in
